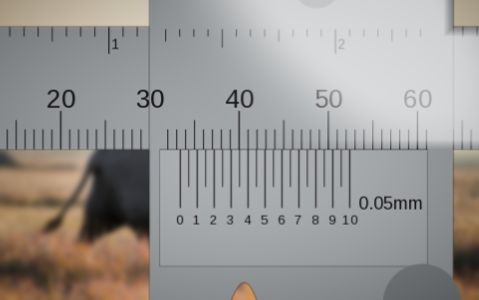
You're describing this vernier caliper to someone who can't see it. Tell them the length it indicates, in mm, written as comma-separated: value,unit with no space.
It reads 33.4,mm
